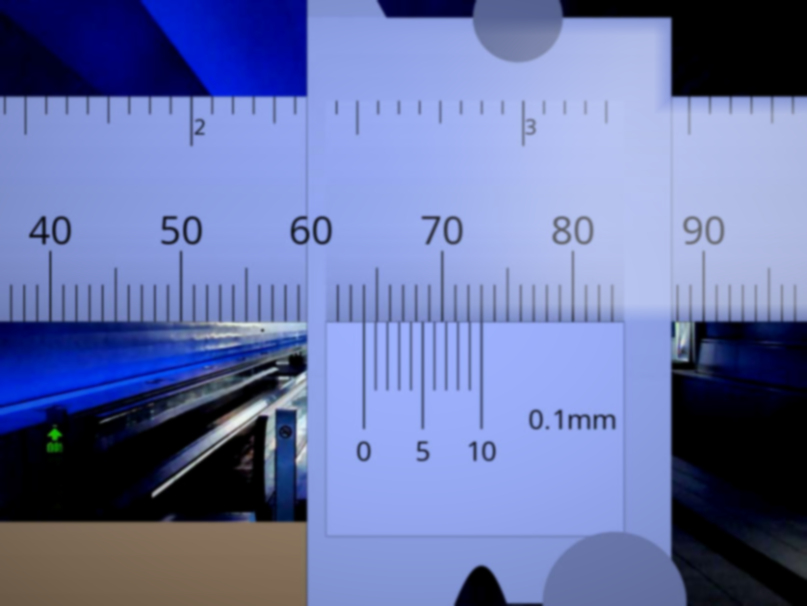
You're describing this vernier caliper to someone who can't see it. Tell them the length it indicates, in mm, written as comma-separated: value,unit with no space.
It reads 64.0,mm
